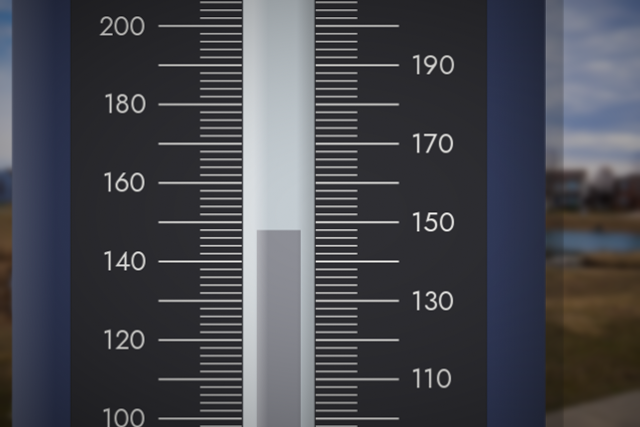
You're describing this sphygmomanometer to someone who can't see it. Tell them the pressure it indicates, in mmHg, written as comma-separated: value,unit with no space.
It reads 148,mmHg
